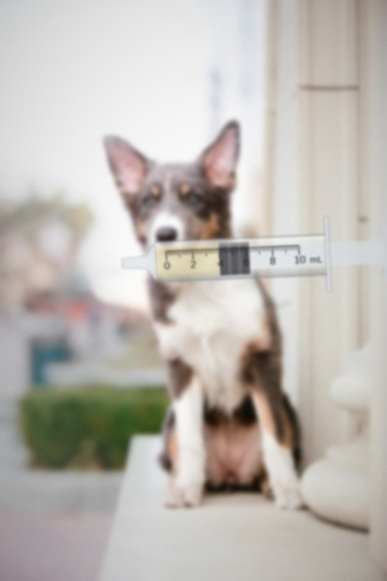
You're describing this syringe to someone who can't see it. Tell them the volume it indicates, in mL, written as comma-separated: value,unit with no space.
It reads 4,mL
